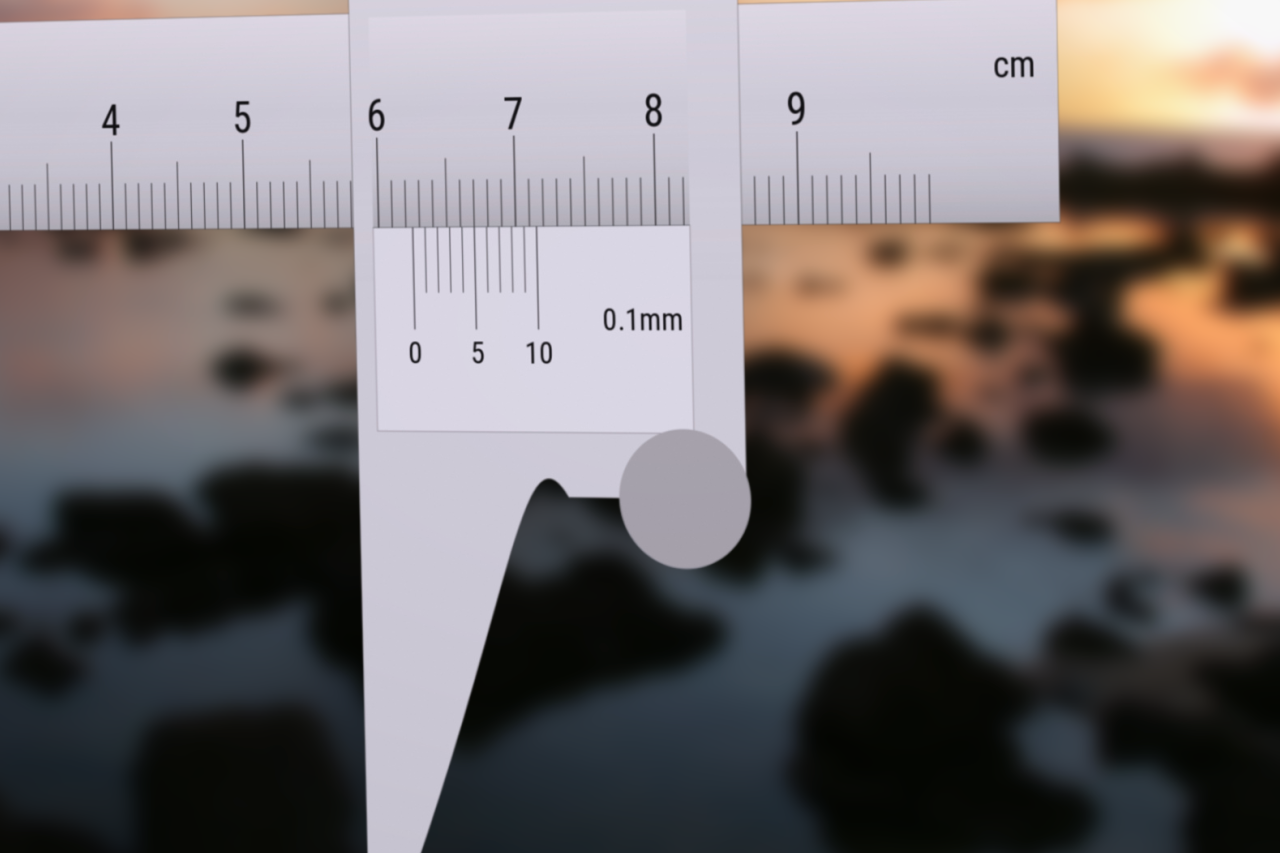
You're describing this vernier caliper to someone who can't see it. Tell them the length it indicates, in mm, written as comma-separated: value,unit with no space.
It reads 62.5,mm
